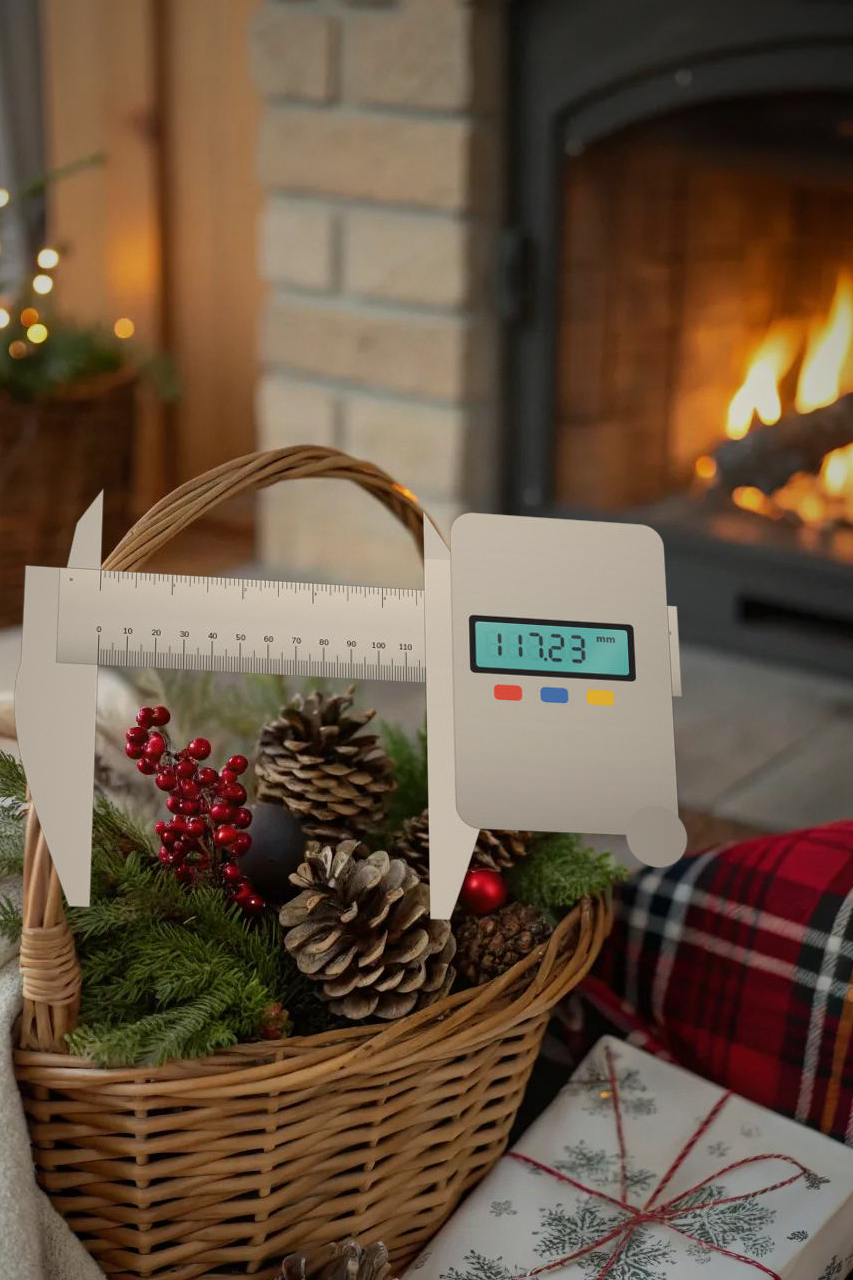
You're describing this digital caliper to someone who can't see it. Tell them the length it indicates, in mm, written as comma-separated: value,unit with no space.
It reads 117.23,mm
